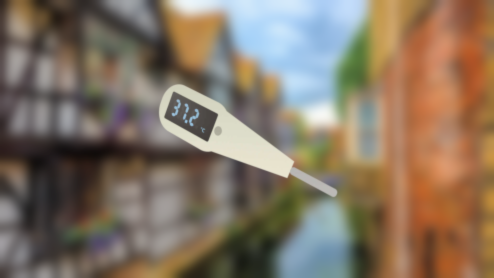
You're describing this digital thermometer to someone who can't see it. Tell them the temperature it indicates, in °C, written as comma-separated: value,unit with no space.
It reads 37.2,°C
